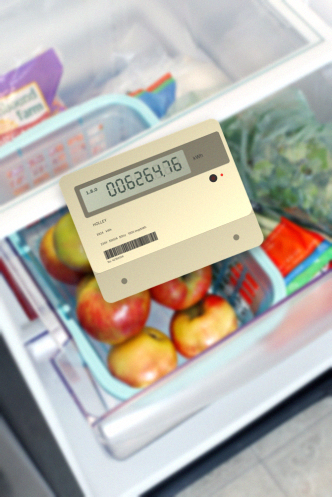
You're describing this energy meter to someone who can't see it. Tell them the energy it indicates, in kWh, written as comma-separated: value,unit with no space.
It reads 6264.76,kWh
